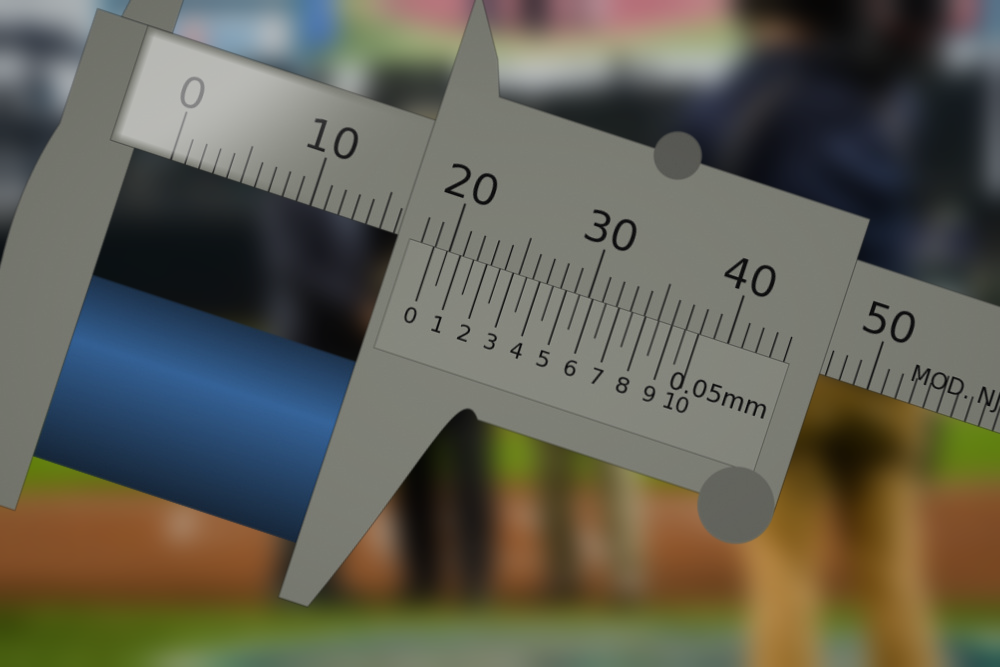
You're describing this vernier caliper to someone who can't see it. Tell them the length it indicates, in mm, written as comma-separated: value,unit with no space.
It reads 18.9,mm
